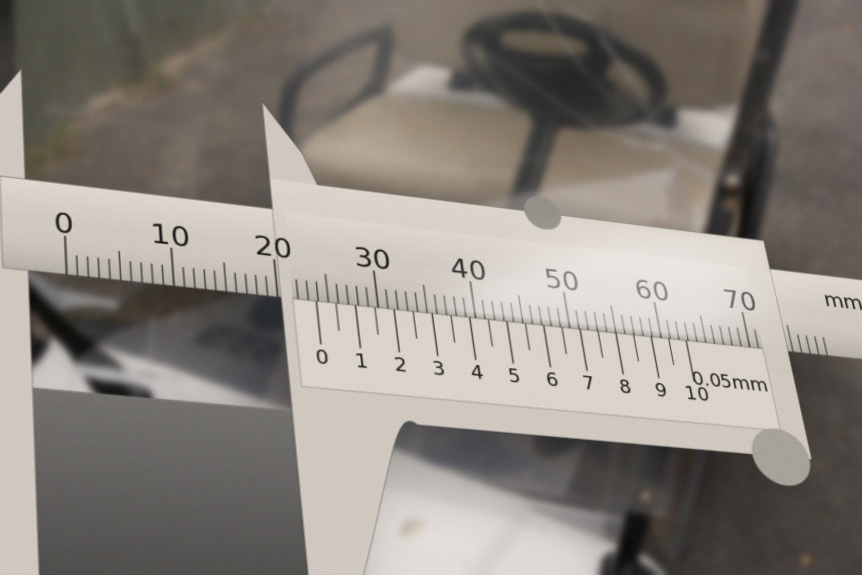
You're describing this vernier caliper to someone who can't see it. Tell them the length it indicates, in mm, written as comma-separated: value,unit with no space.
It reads 23.8,mm
